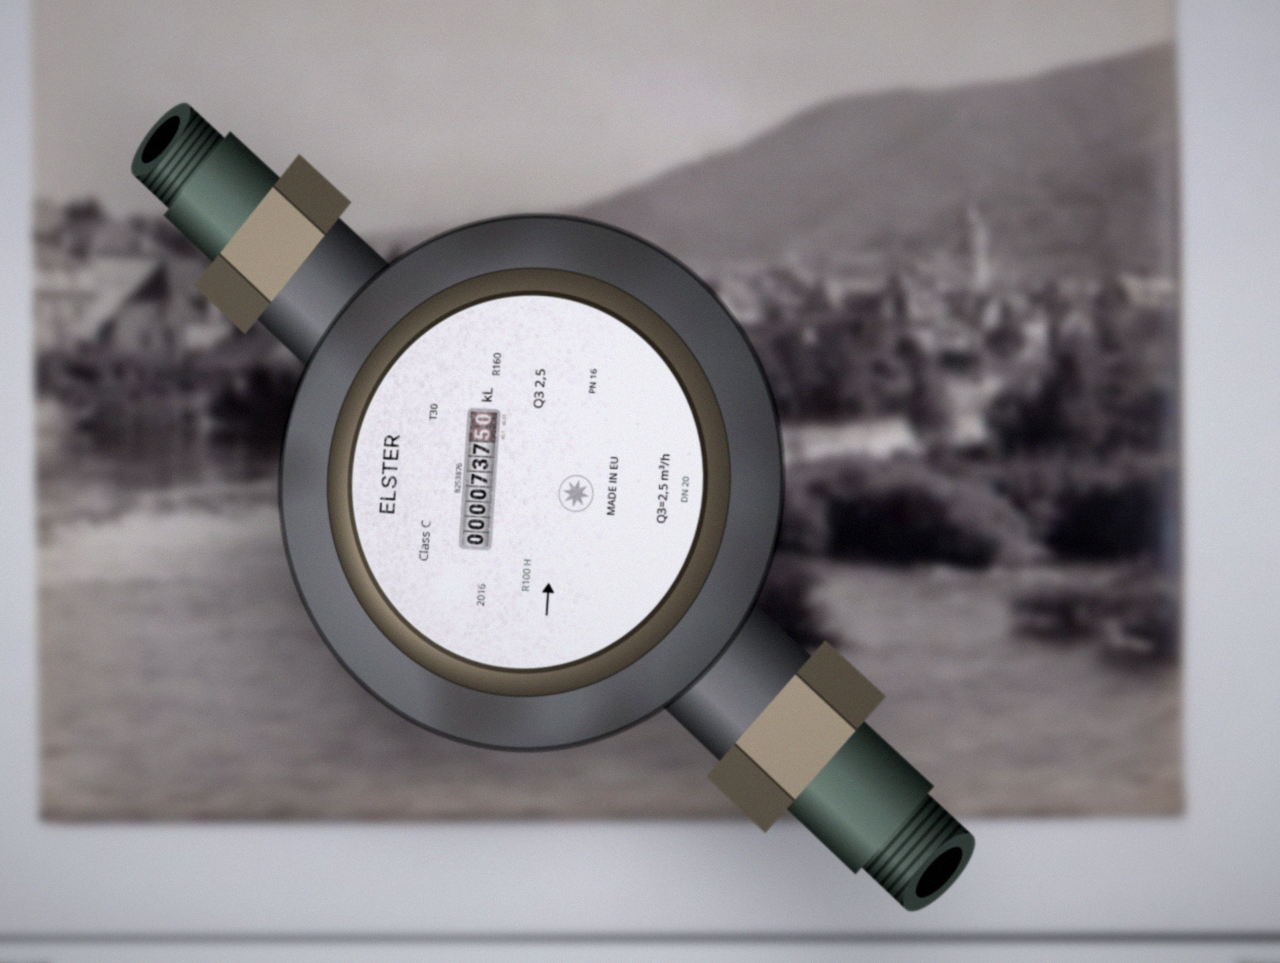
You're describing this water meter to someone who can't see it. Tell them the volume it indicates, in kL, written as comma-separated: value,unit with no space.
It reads 737.50,kL
